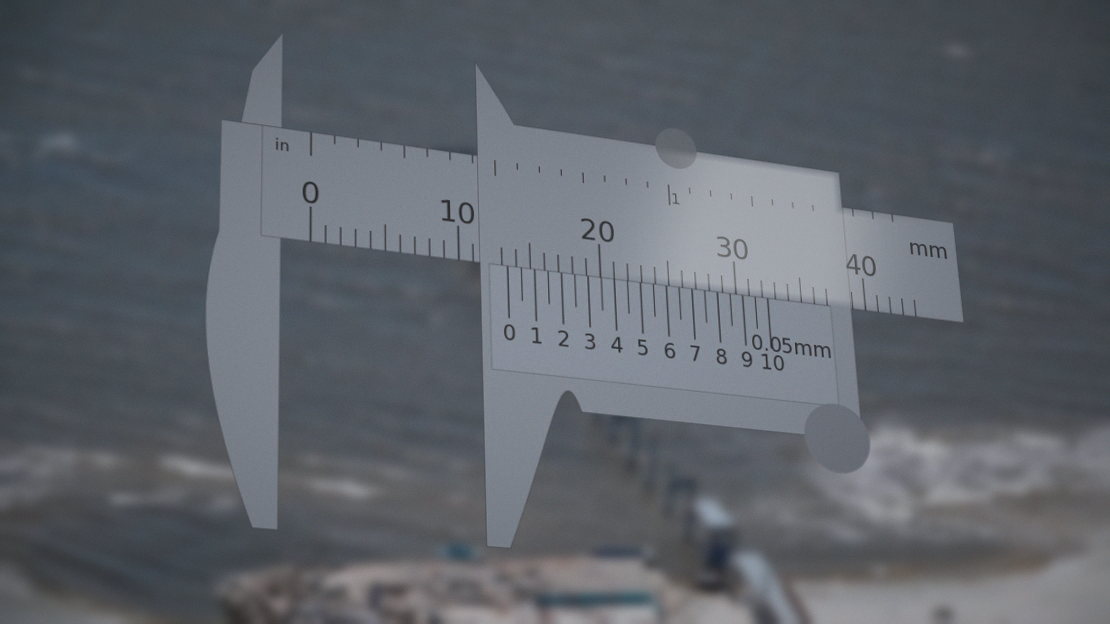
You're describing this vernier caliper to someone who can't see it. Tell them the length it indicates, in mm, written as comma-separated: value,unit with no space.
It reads 13.4,mm
